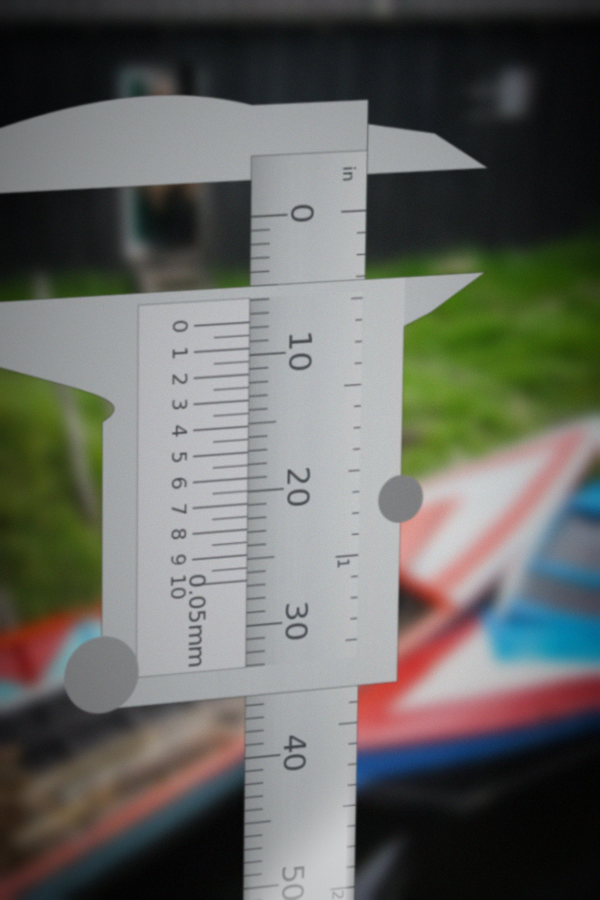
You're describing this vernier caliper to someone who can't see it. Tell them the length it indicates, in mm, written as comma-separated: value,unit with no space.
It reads 7.6,mm
